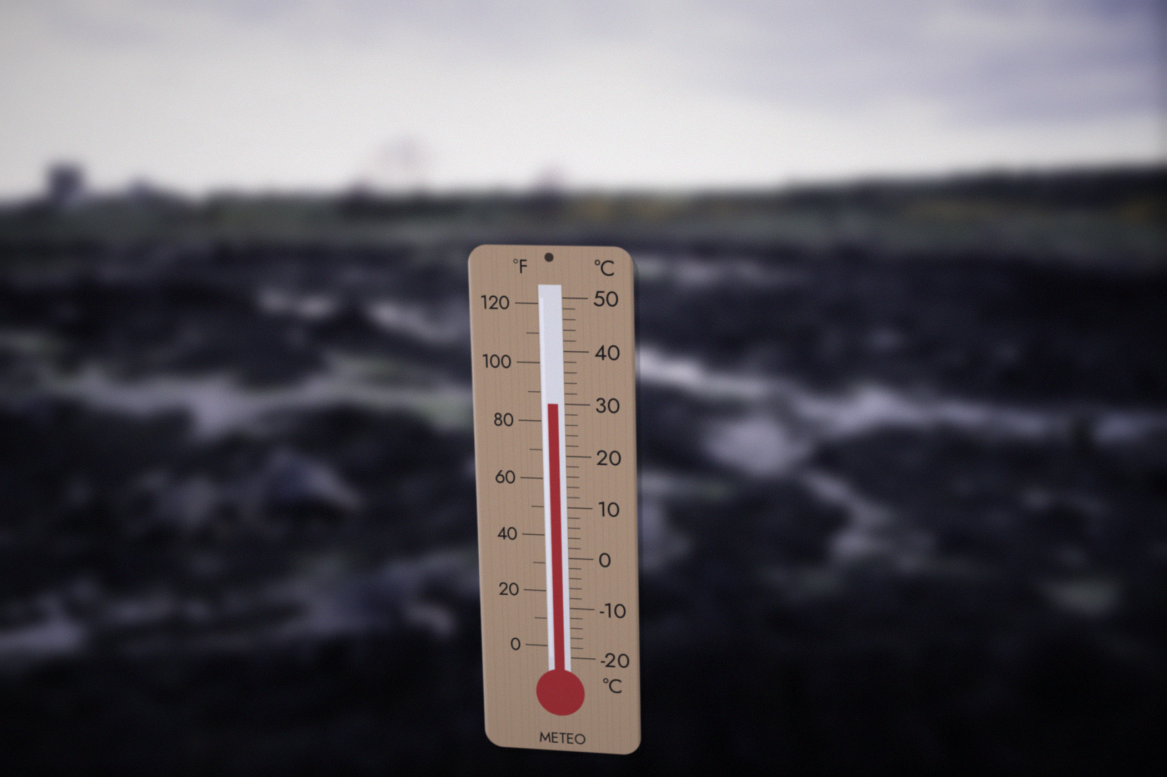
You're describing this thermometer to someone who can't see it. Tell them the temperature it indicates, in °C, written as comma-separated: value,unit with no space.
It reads 30,°C
